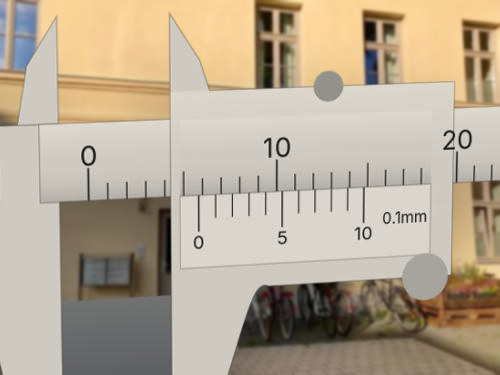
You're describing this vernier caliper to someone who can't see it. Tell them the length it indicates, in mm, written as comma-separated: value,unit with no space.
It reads 5.8,mm
